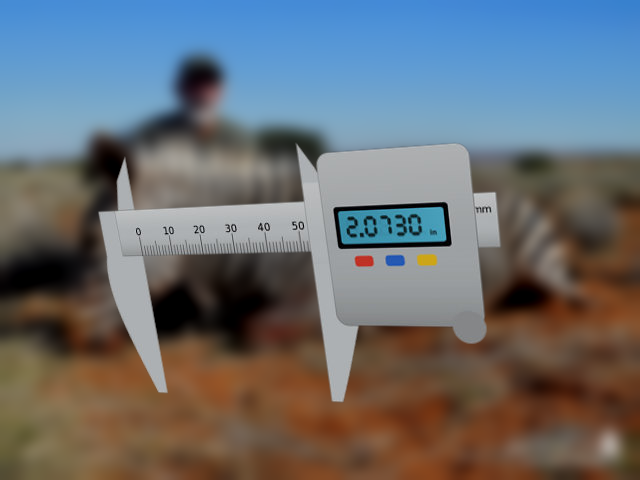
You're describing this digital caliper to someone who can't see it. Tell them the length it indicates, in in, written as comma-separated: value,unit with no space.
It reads 2.0730,in
